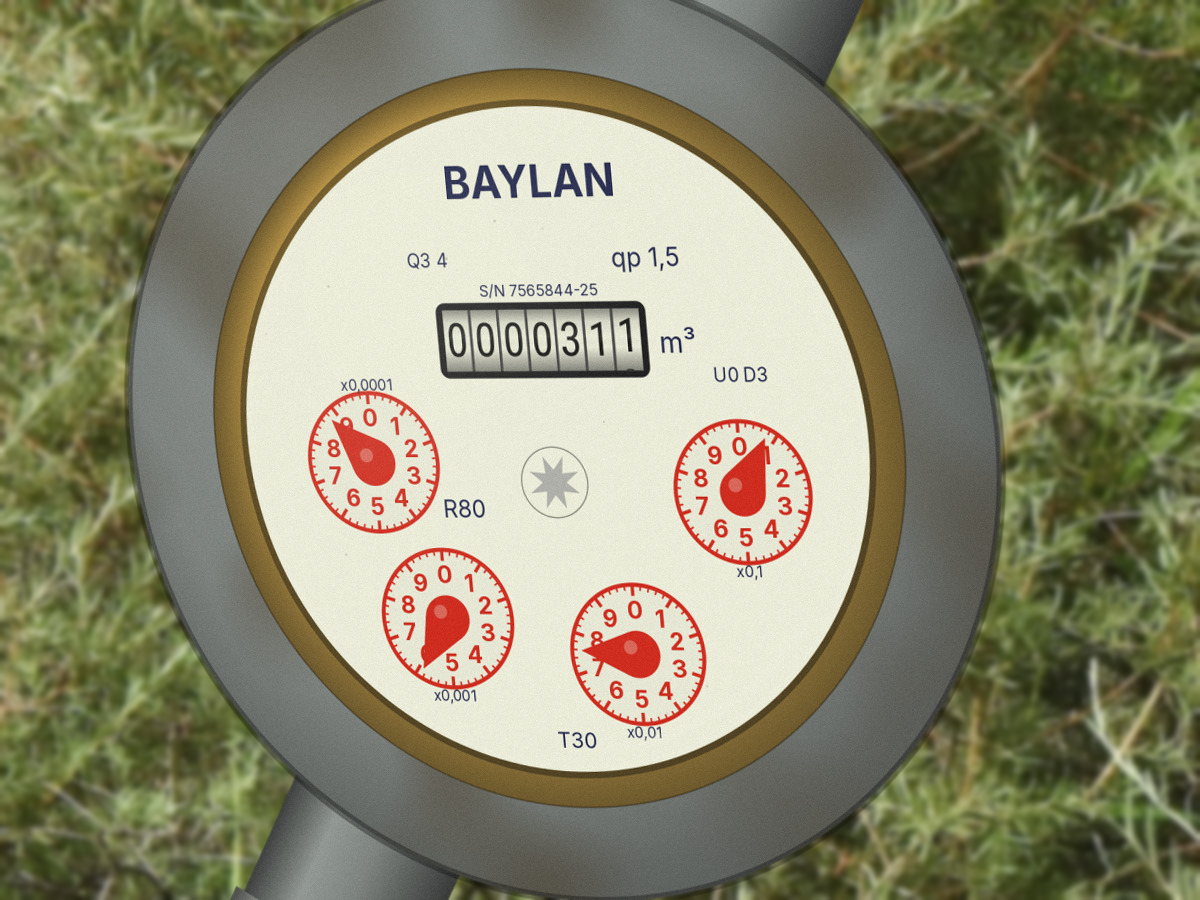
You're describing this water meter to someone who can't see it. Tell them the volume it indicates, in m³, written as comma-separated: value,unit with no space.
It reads 311.0758,m³
